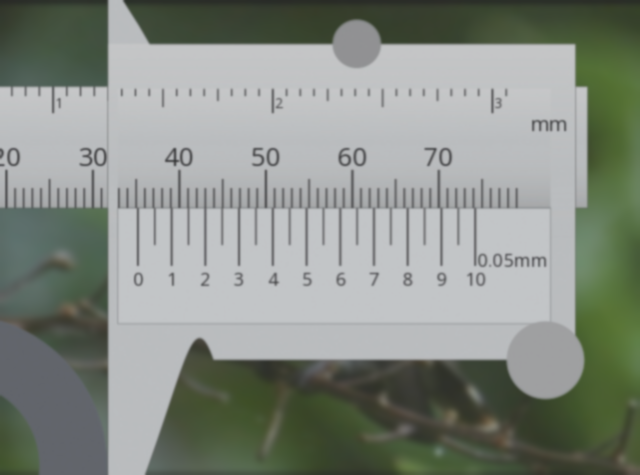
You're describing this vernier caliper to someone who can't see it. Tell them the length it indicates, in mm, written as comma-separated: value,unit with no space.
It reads 35.2,mm
